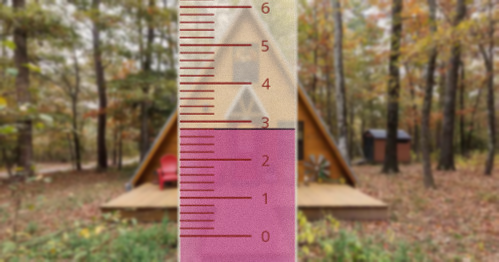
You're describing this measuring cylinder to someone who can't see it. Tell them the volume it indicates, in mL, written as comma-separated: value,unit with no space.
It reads 2.8,mL
